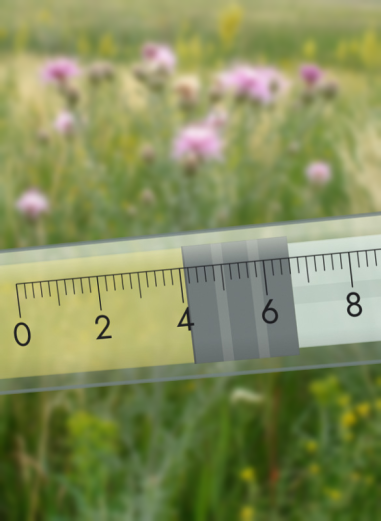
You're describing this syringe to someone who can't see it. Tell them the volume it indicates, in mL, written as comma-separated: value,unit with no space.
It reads 4.1,mL
